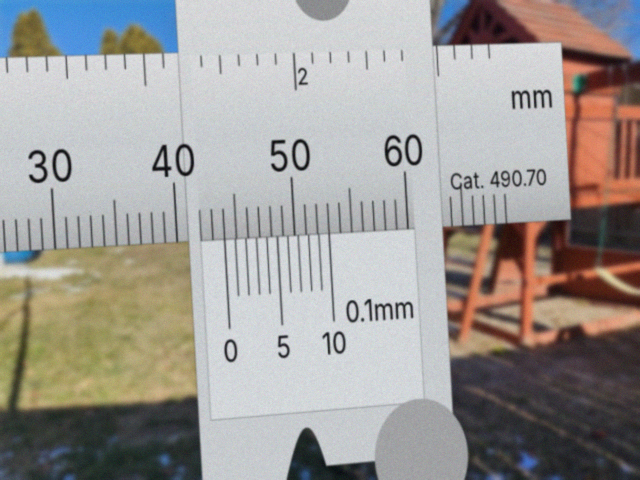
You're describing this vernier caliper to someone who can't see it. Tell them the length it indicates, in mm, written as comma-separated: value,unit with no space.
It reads 44.0,mm
